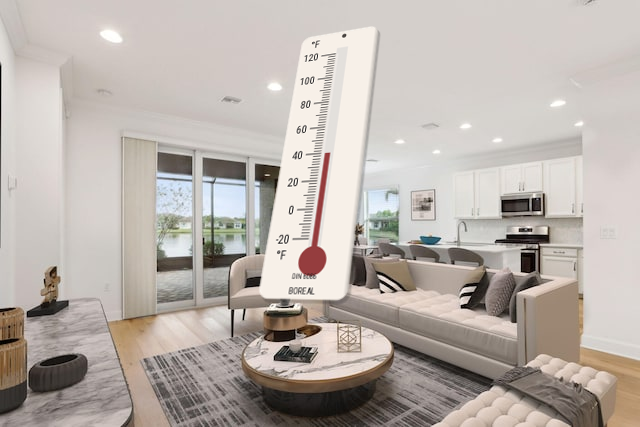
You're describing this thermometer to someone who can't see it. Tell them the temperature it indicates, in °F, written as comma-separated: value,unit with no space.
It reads 40,°F
